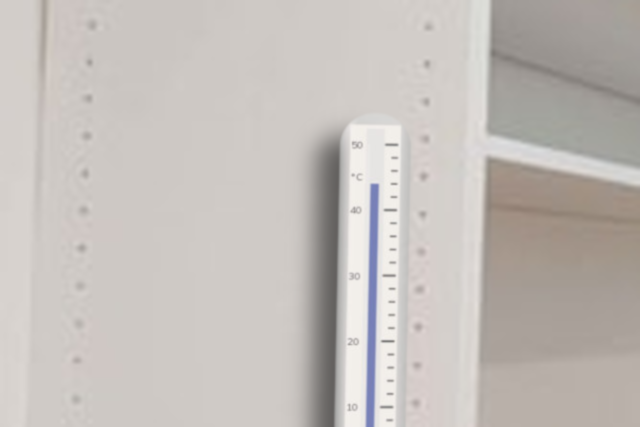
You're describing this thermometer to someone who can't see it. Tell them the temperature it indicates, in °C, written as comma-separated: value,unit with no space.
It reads 44,°C
